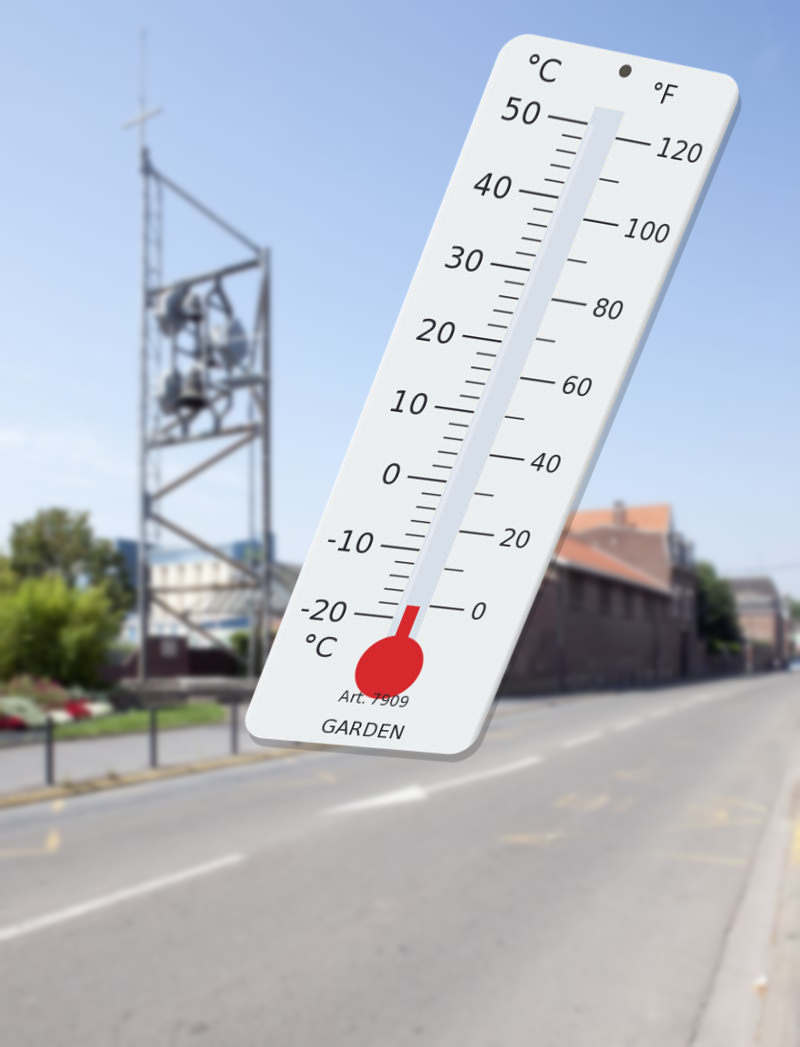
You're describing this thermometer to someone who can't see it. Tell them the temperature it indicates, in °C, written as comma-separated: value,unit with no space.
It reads -18,°C
